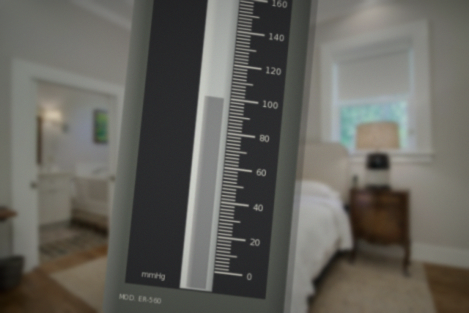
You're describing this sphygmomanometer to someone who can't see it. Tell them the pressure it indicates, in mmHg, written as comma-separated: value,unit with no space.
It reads 100,mmHg
